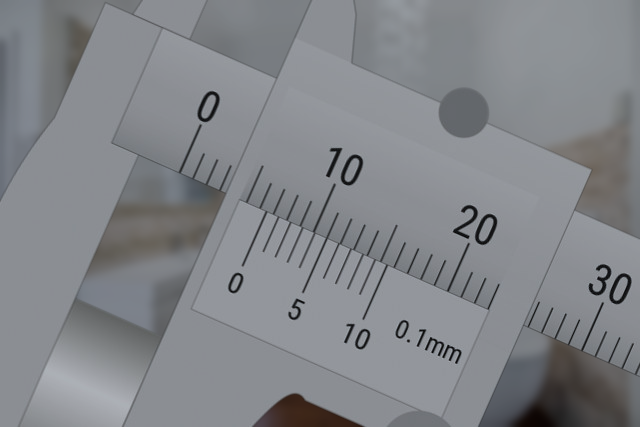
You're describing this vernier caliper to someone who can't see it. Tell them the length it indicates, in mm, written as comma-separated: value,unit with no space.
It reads 6.5,mm
